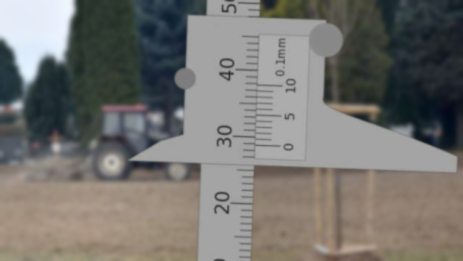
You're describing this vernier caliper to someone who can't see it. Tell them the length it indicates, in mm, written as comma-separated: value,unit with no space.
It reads 28.8,mm
